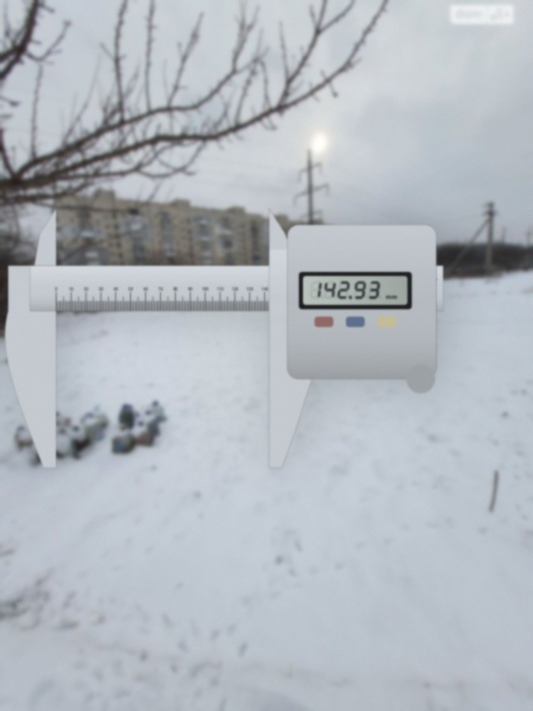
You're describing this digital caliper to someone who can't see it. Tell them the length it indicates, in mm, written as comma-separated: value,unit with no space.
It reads 142.93,mm
